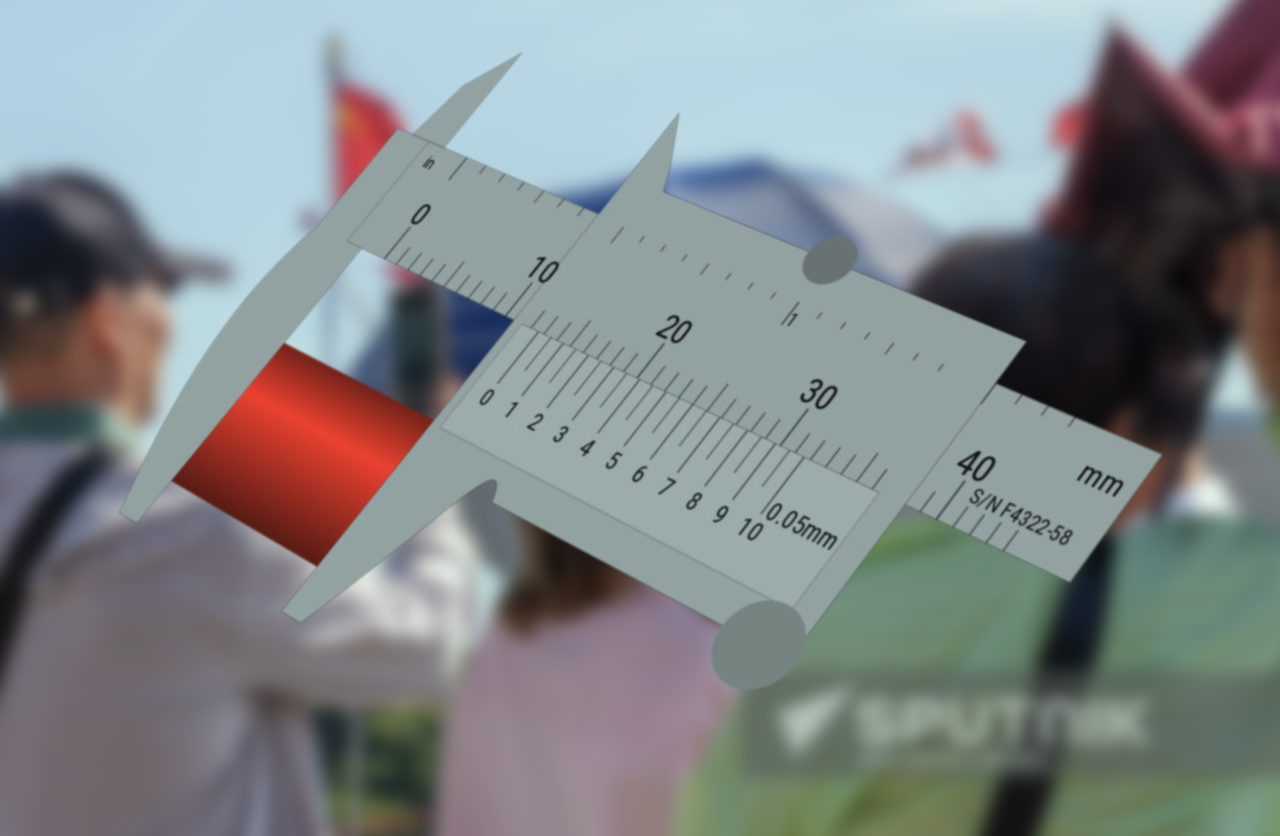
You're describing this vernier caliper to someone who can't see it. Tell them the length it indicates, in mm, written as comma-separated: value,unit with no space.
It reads 12.6,mm
